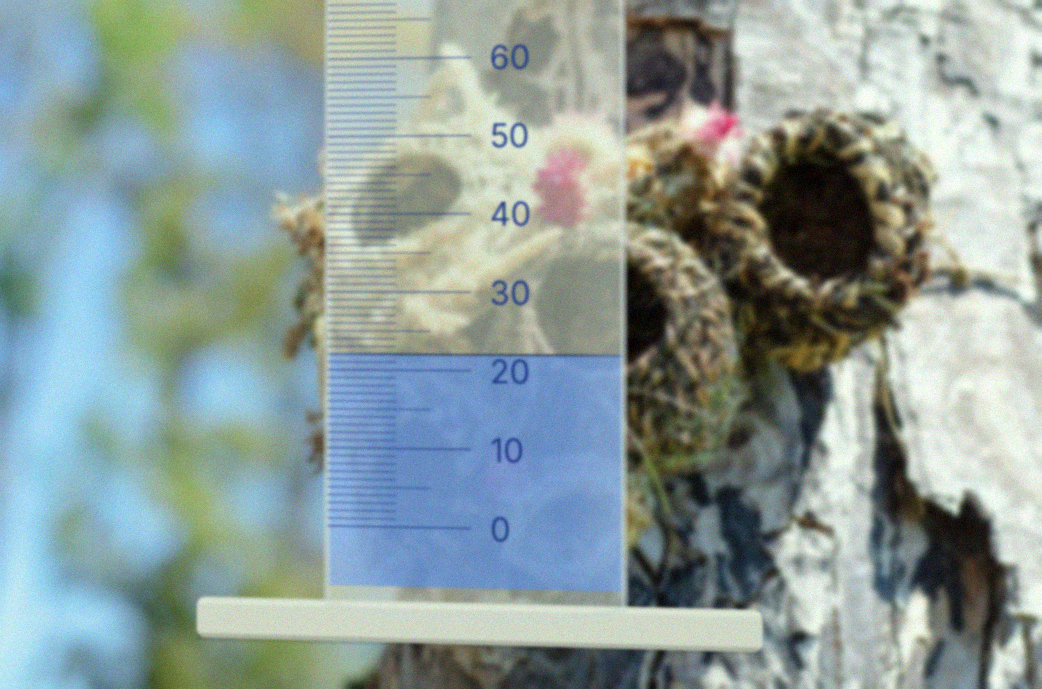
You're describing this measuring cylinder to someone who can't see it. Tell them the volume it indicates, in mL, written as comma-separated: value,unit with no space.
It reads 22,mL
